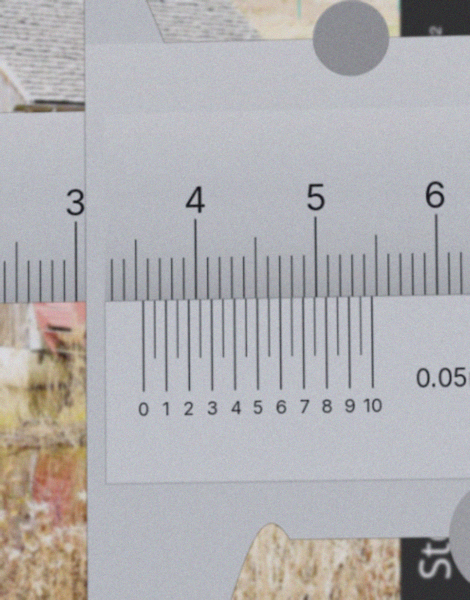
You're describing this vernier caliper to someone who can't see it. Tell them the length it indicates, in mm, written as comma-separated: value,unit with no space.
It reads 35.6,mm
